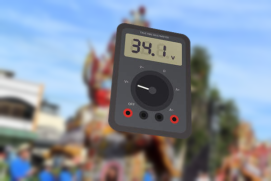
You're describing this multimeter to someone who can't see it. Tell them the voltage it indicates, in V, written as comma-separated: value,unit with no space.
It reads 34.1,V
